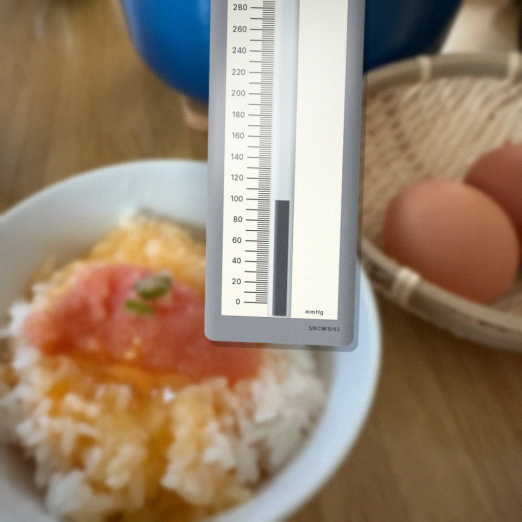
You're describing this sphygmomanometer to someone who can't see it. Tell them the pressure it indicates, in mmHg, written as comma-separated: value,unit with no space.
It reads 100,mmHg
